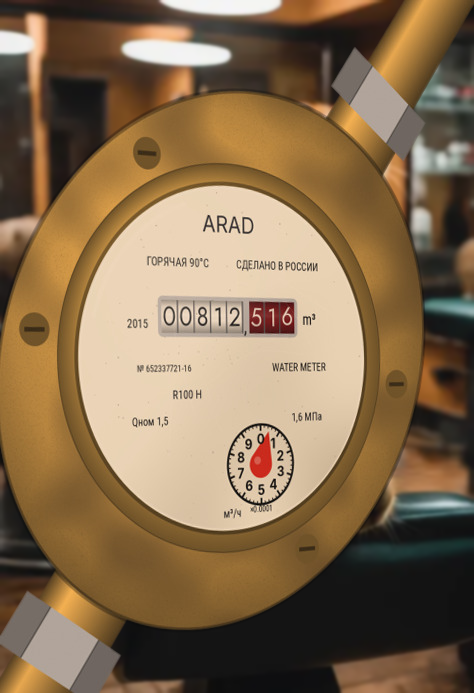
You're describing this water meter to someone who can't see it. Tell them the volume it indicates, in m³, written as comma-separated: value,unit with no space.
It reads 812.5160,m³
